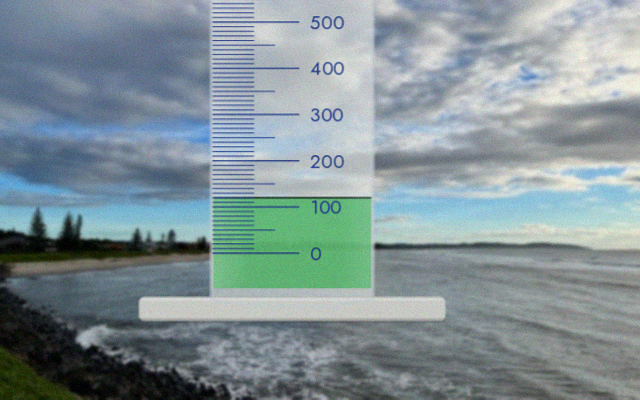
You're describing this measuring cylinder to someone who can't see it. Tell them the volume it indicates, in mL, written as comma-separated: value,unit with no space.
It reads 120,mL
